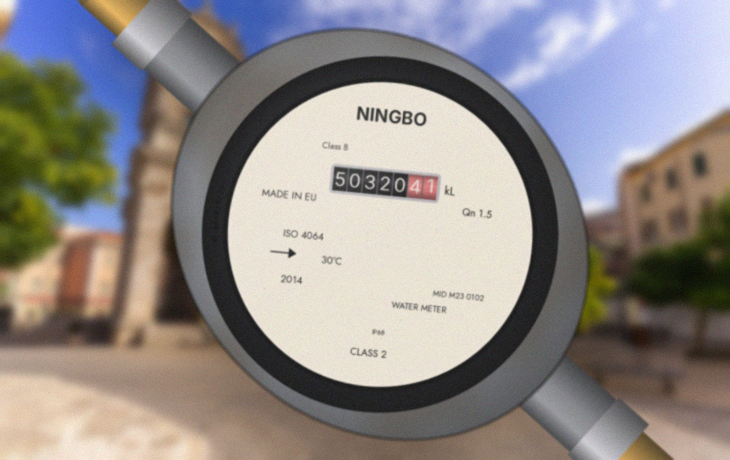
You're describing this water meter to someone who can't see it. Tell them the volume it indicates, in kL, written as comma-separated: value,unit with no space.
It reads 50320.41,kL
